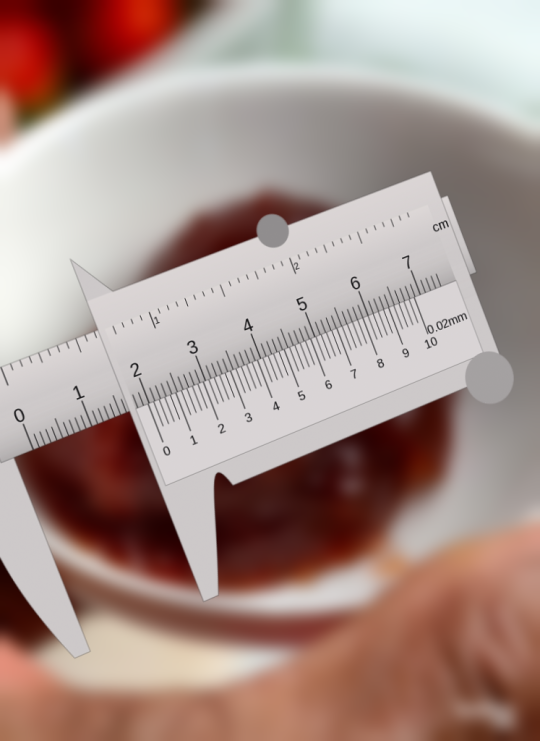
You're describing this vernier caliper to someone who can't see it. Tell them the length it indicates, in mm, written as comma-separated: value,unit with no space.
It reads 19.8,mm
